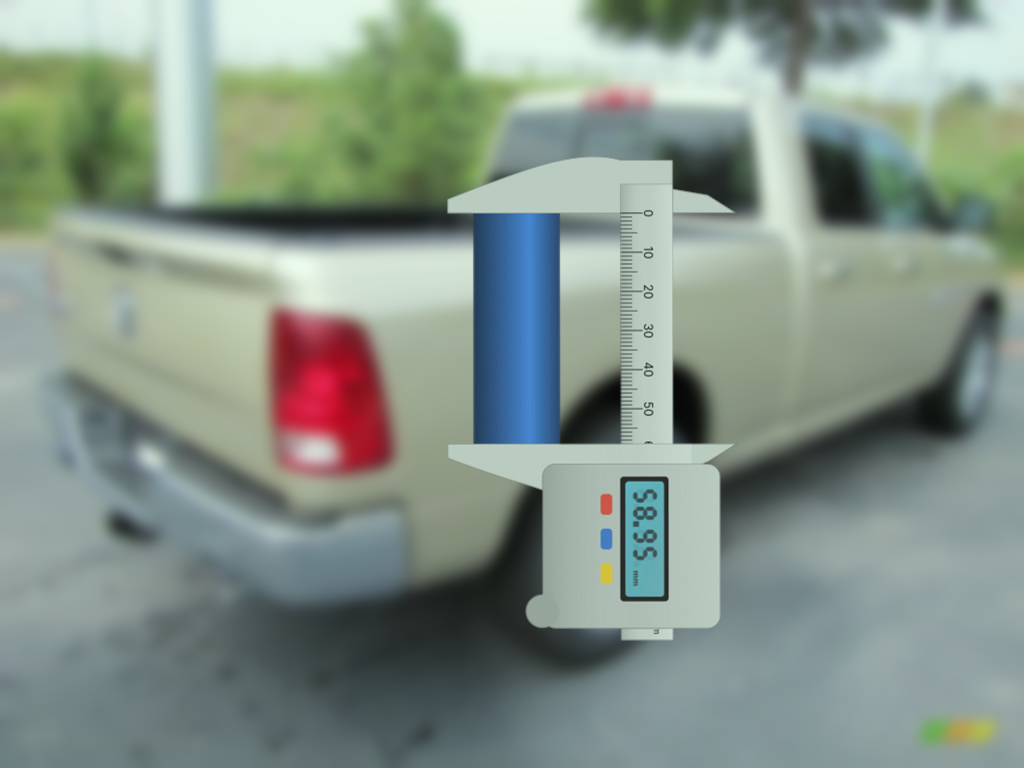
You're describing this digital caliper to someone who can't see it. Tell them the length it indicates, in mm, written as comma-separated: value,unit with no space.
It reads 58.95,mm
